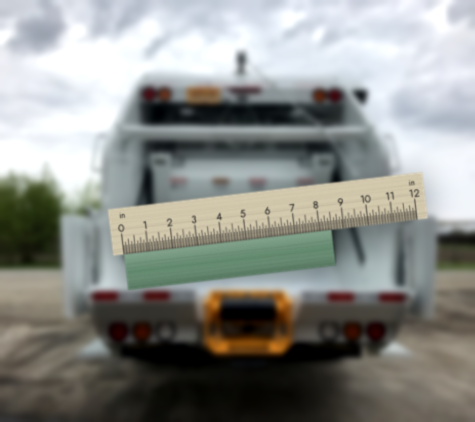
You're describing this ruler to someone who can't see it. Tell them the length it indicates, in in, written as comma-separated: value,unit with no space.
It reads 8.5,in
